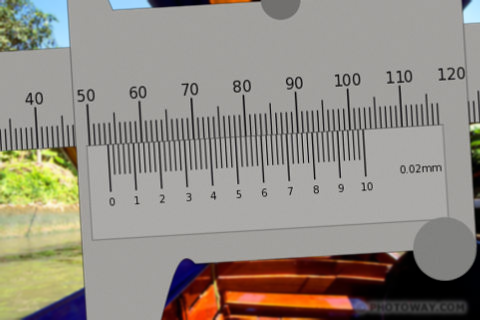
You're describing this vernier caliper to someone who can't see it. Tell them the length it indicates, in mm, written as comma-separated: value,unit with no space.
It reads 53.5,mm
